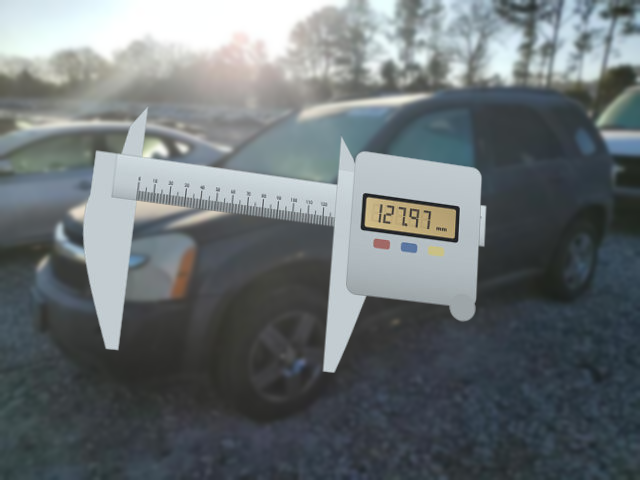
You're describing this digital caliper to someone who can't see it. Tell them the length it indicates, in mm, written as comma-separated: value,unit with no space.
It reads 127.97,mm
